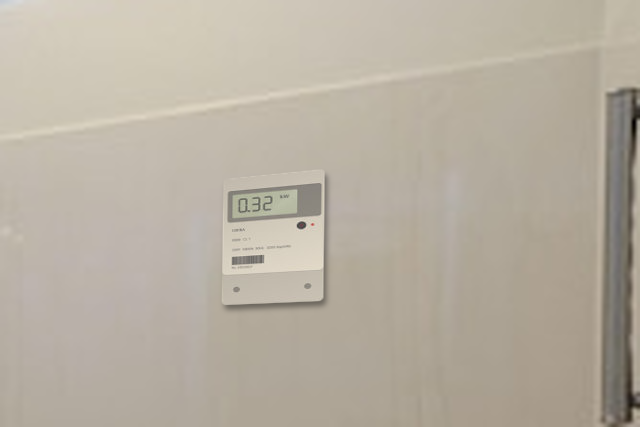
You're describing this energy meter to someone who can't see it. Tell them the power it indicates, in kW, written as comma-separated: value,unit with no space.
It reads 0.32,kW
